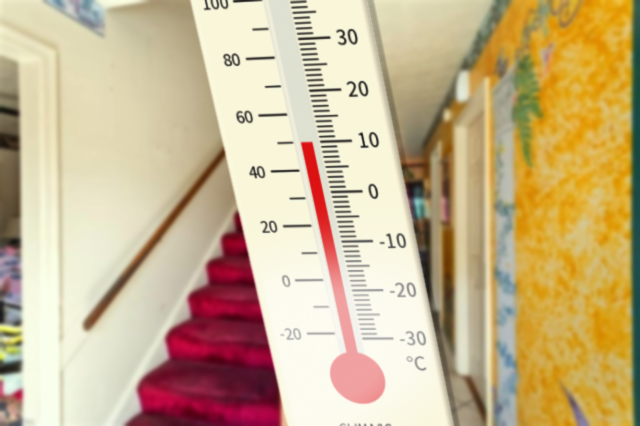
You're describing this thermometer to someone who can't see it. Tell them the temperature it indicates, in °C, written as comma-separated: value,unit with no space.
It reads 10,°C
